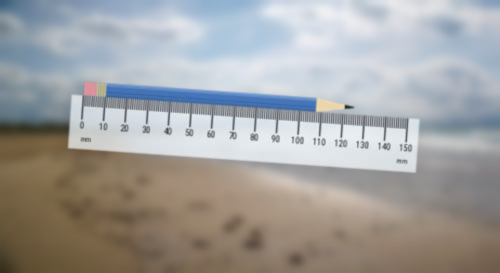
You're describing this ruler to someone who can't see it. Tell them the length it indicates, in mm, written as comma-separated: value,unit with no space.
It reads 125,mm
